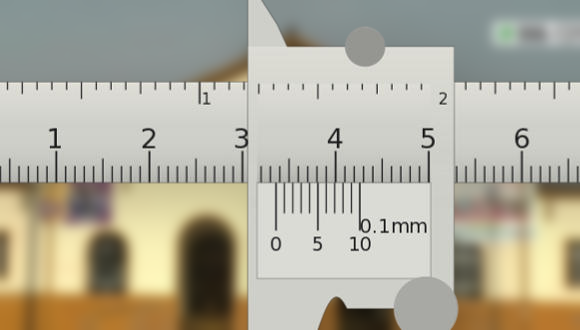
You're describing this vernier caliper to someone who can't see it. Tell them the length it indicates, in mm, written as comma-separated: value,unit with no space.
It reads 33.6,mm
